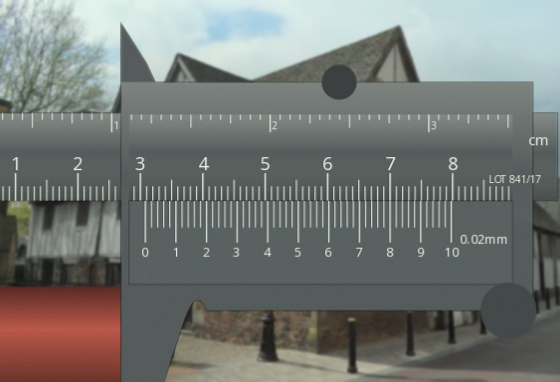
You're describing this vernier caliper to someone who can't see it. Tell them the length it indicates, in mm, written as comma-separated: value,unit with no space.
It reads 30.8,mm
